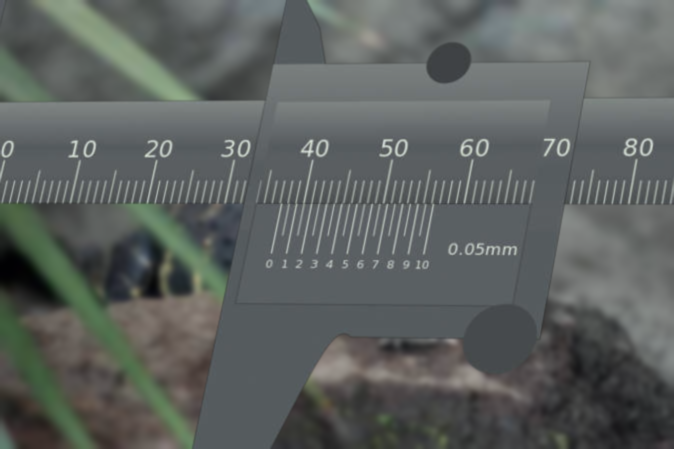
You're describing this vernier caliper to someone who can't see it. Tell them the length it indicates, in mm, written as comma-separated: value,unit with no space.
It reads 37.2,mm
